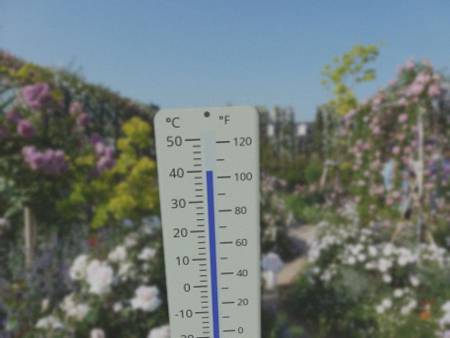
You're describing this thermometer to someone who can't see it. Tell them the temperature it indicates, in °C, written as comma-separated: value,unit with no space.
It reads 40,°C
